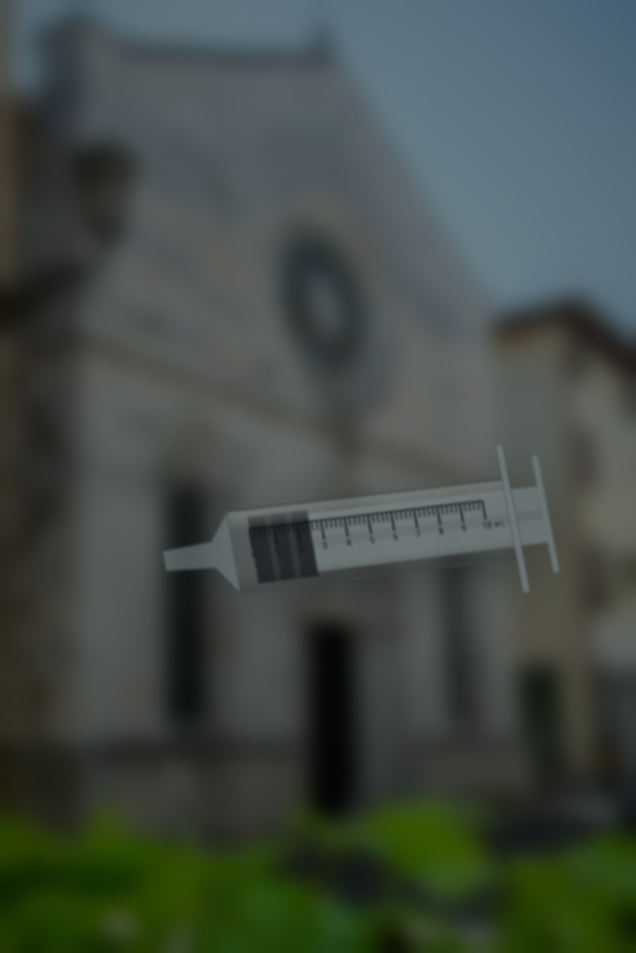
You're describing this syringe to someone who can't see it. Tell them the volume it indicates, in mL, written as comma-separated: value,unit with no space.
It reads 0,mL
